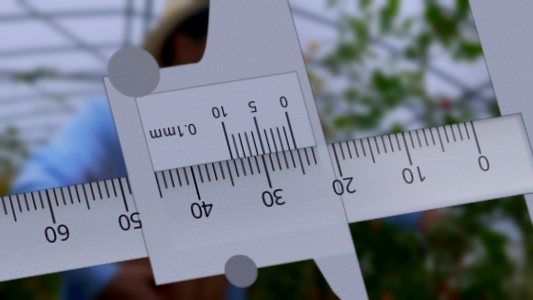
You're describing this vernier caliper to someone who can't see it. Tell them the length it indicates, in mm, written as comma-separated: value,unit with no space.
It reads 25.2,mm
